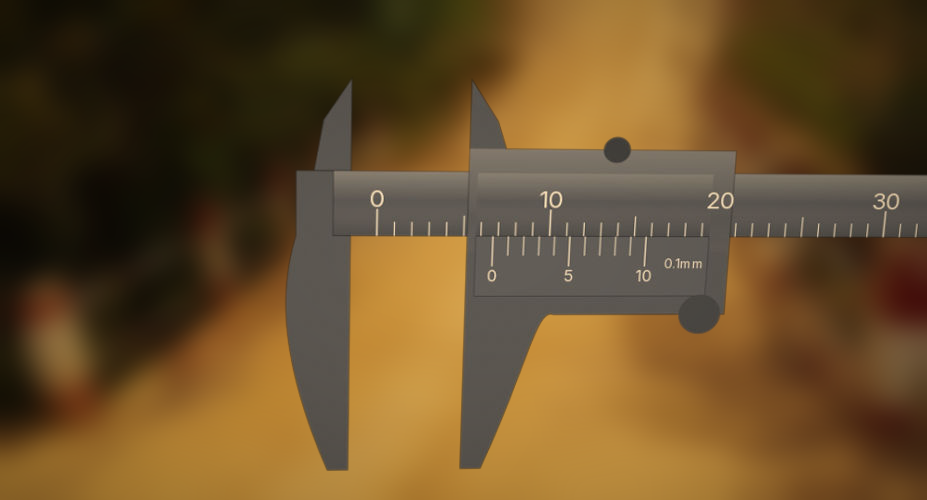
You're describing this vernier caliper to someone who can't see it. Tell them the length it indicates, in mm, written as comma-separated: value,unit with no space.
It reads 6.7,mm
